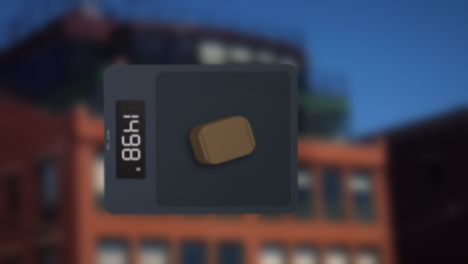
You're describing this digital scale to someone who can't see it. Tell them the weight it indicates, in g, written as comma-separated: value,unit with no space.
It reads 1498,g
